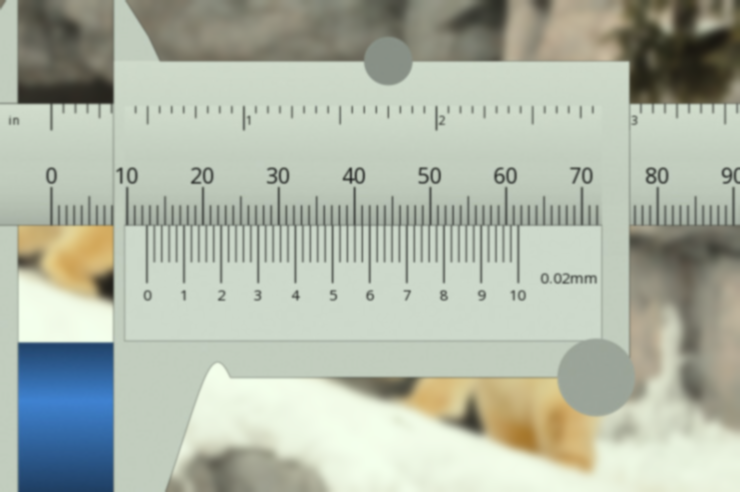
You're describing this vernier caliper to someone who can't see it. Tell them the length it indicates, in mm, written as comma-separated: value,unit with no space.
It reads 12.6,mm
